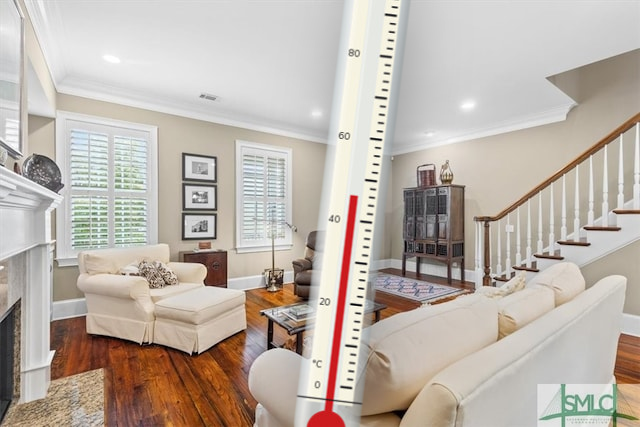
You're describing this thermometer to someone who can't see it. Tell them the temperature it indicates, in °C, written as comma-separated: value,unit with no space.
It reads 46,°C
